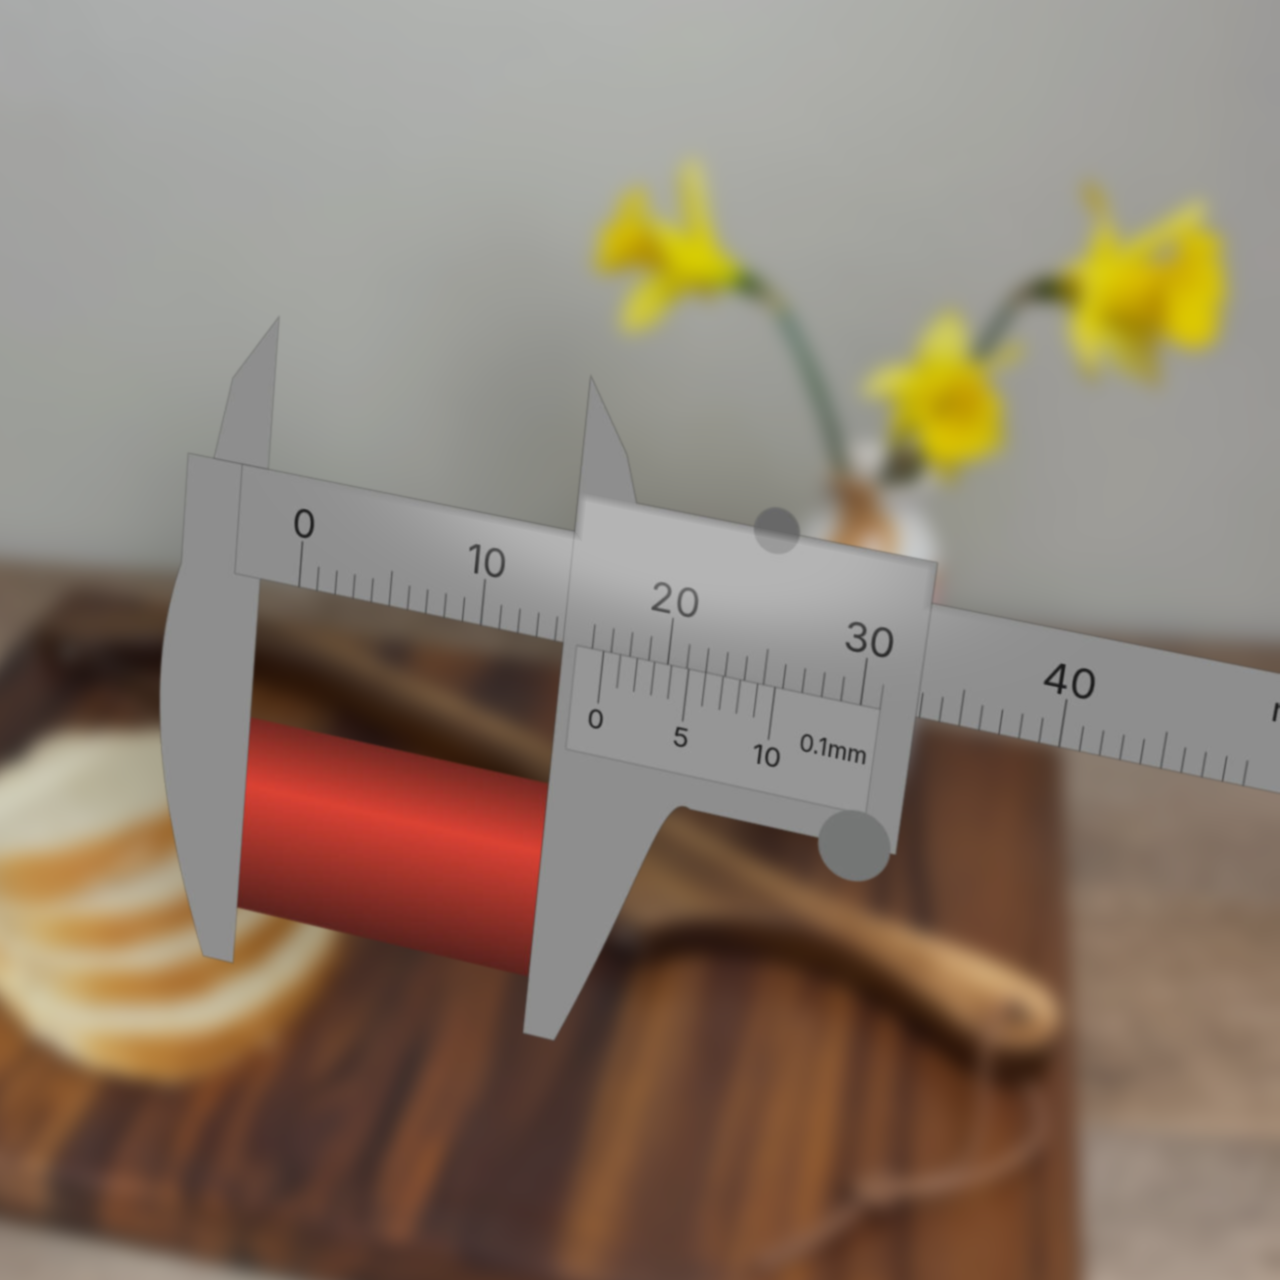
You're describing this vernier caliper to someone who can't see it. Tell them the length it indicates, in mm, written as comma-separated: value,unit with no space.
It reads 16.6,mm
